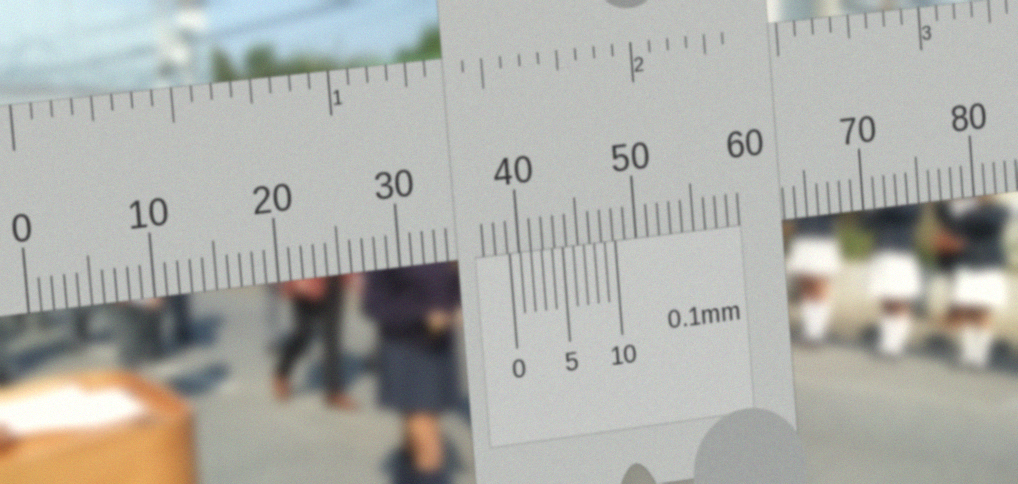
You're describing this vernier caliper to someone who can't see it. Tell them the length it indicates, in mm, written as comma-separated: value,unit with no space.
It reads 39.2,mm
